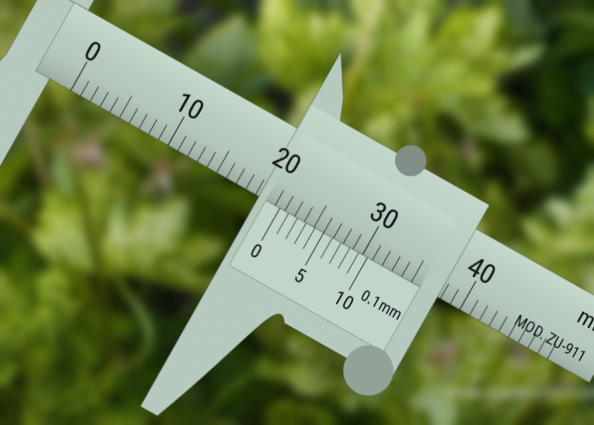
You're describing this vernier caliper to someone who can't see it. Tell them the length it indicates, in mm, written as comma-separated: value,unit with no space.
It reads 21.5,mm
